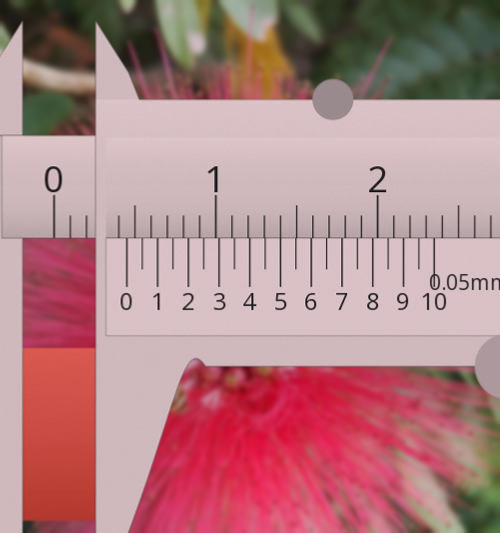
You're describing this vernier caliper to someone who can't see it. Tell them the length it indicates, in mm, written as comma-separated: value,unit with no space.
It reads 4.5,mm
